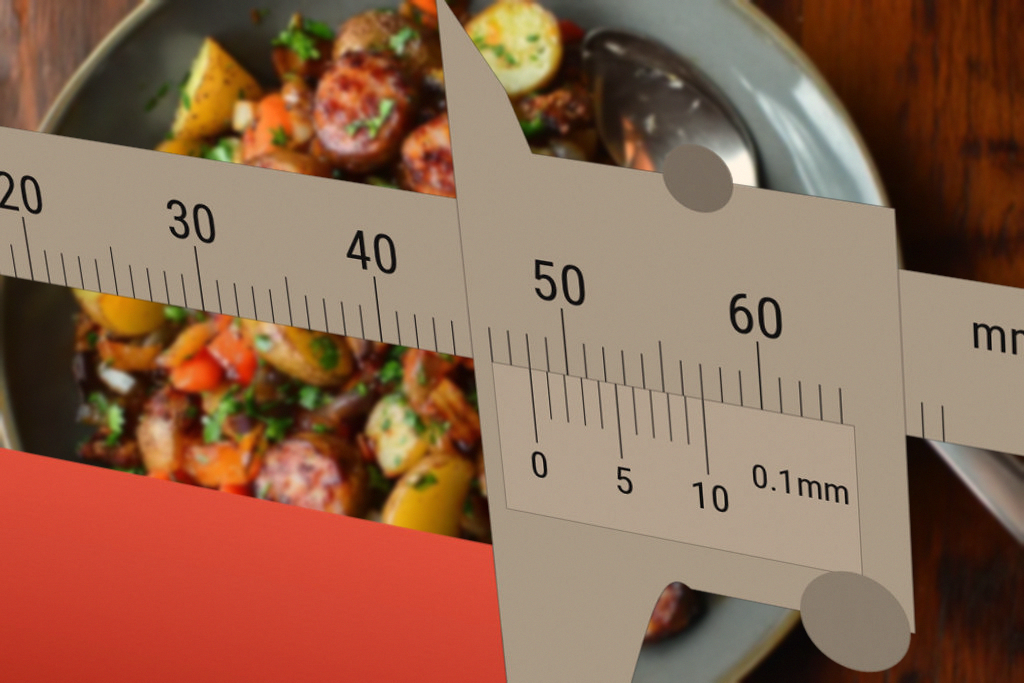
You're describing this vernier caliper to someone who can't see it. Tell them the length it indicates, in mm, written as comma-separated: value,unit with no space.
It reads 48.0,mm
